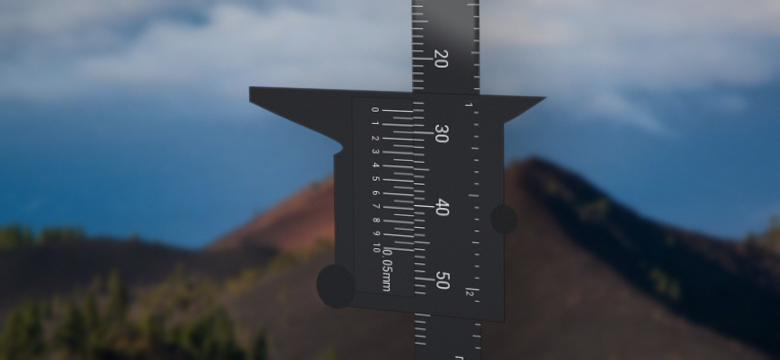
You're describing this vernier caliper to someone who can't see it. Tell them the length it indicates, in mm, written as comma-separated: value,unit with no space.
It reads 27.2,mm
